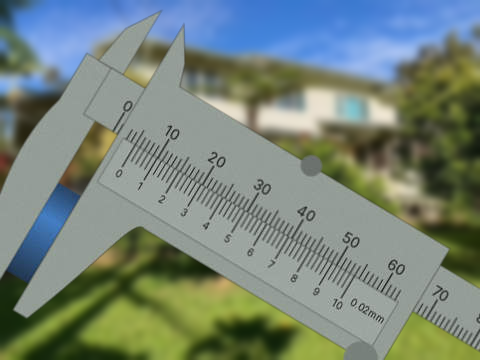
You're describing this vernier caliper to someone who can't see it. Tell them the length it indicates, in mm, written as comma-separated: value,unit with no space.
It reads 5.0,mm
